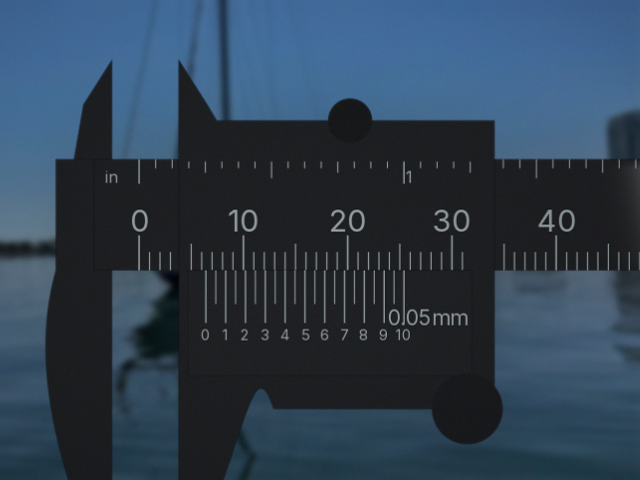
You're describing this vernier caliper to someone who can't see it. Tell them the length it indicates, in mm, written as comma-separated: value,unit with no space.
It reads 6.4,mm
